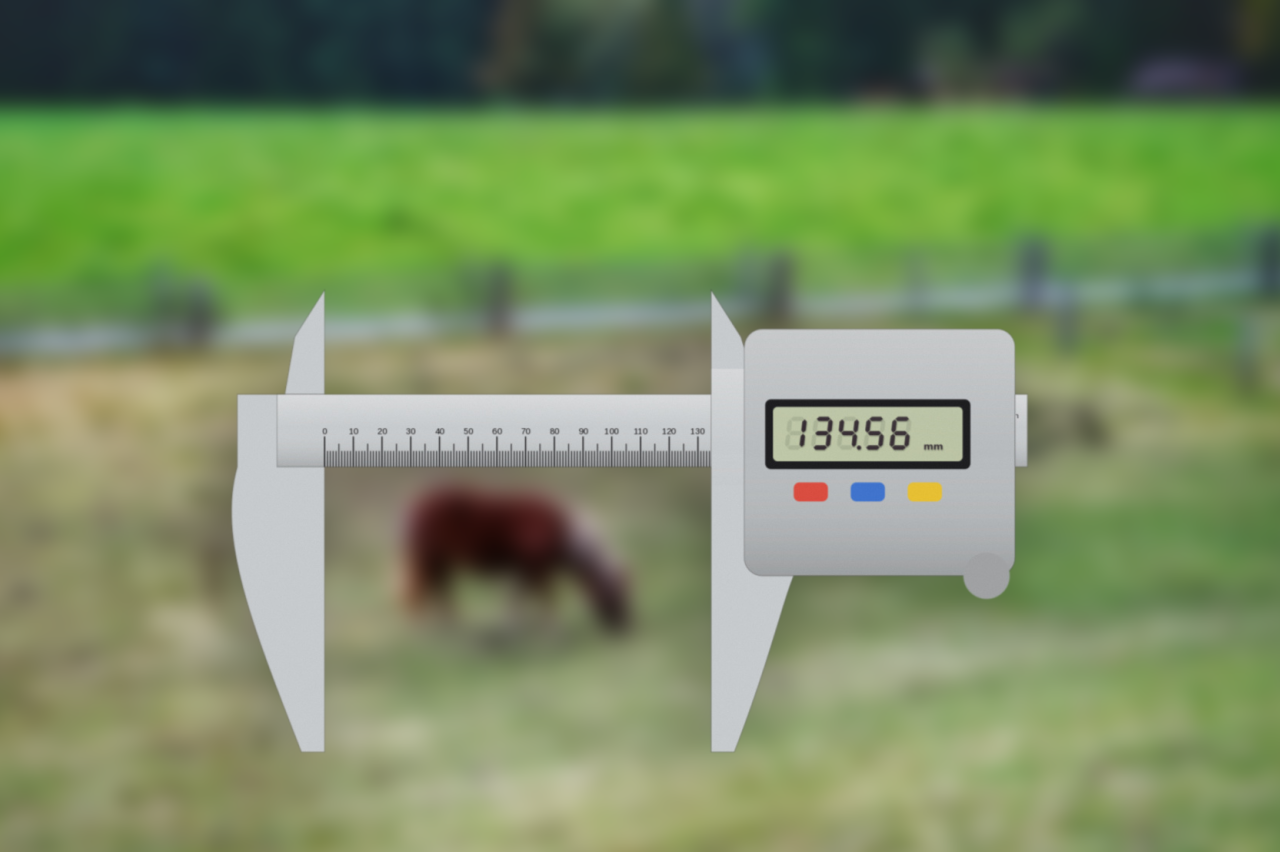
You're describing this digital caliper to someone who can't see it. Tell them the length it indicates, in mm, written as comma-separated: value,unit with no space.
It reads 134.56,mm
